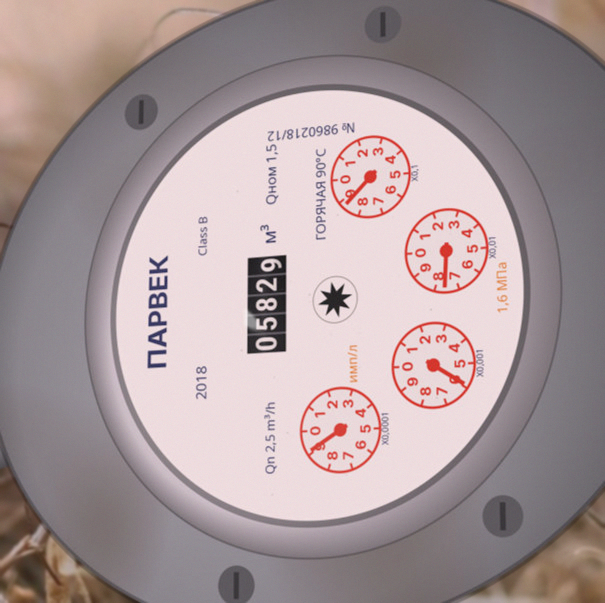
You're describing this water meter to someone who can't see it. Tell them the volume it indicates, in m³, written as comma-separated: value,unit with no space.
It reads 5828.8759,m³
